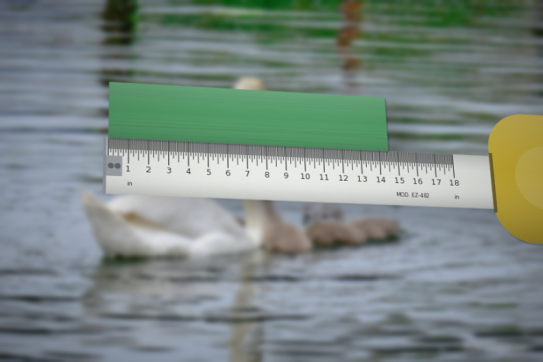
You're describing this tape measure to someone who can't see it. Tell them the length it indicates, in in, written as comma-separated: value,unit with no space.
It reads 14.5,in
